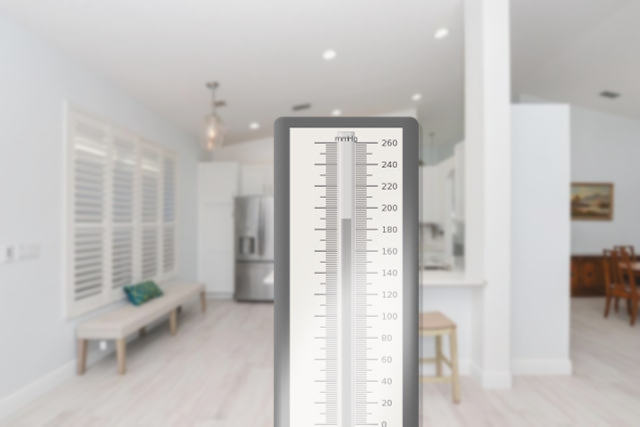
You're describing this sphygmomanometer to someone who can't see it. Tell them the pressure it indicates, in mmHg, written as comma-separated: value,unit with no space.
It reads 190,mmHg
